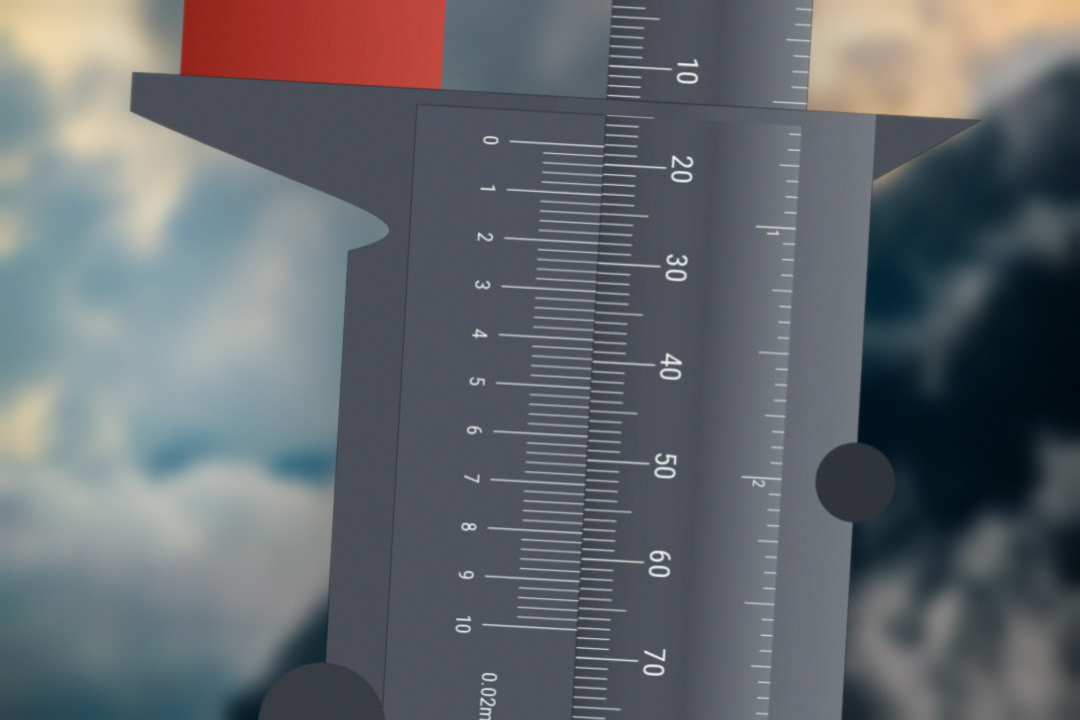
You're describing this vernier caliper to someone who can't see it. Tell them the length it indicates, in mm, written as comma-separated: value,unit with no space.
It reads 18.2,mm
